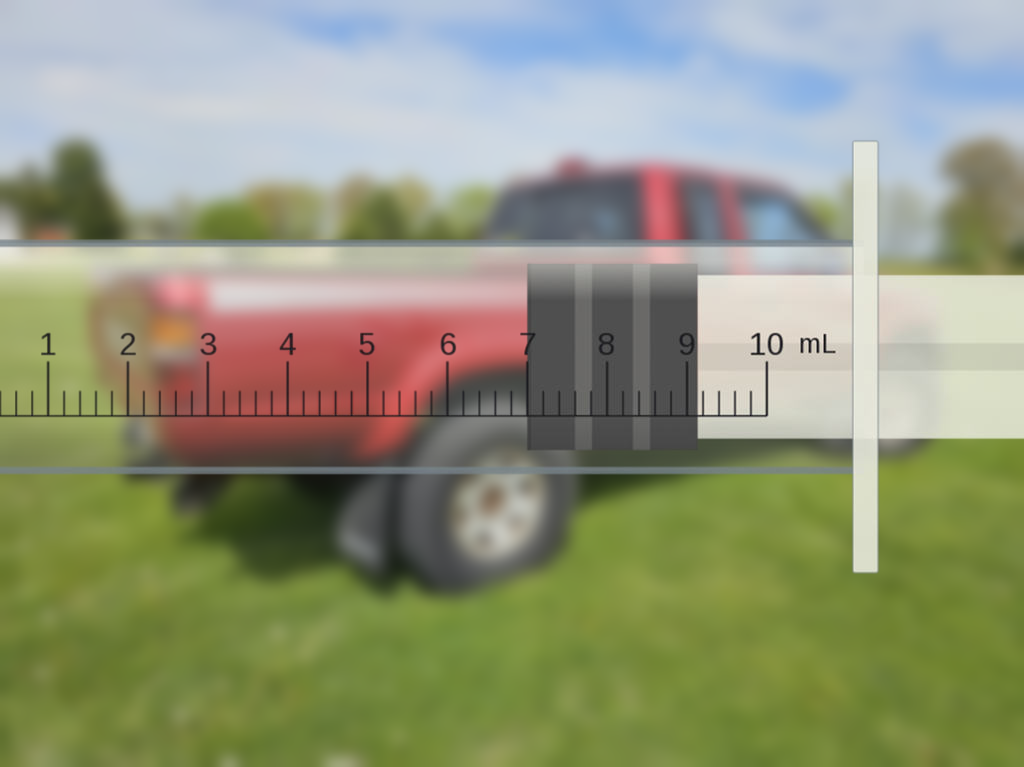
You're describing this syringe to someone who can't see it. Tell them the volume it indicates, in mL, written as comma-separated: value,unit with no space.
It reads 7,mL
